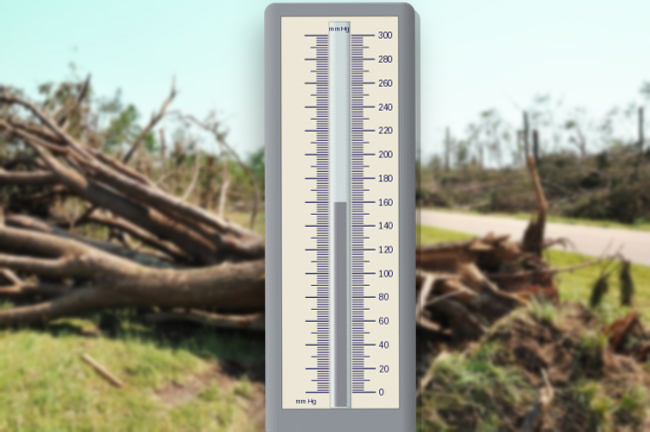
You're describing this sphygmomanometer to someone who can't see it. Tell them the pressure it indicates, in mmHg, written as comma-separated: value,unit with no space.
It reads 160,mmHg
